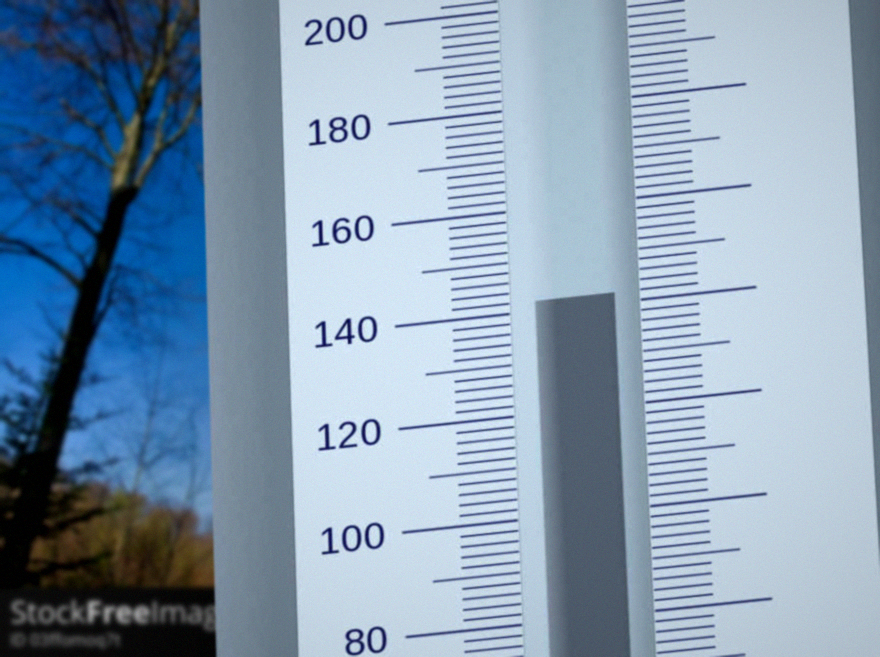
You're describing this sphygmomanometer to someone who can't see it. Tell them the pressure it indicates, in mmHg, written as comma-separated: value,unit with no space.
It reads 142,mmHg
